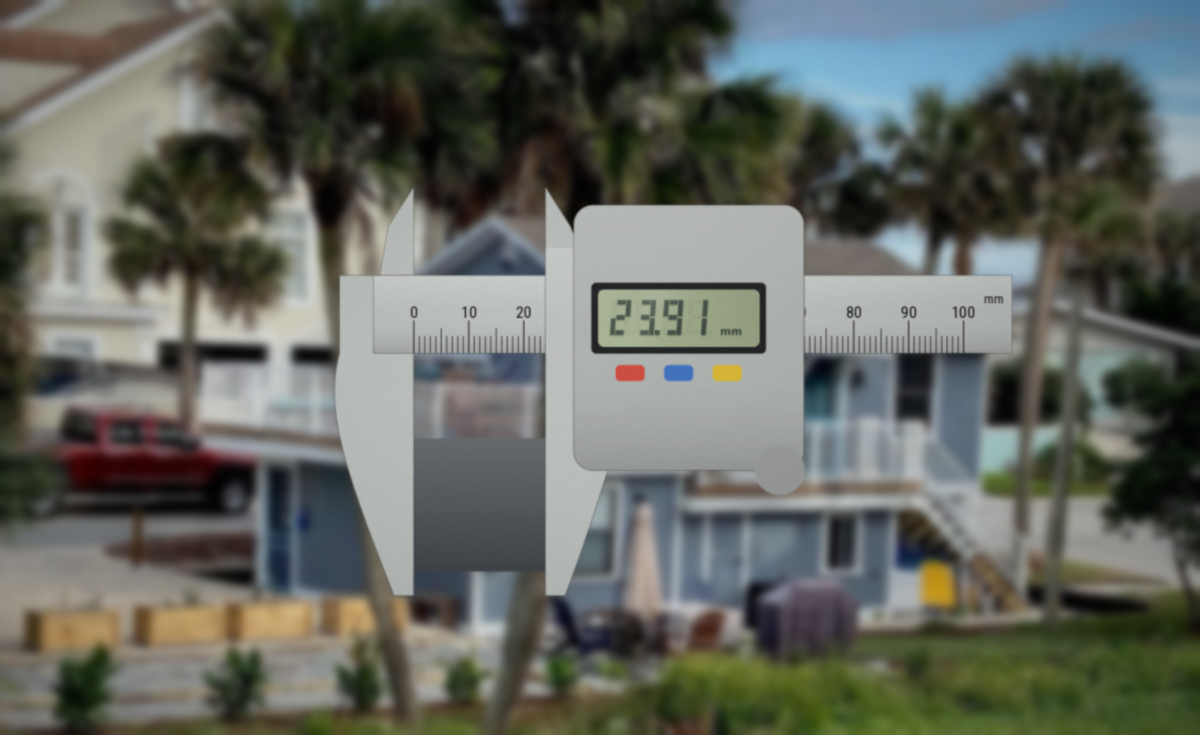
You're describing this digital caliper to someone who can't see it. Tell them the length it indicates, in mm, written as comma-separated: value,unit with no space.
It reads 23.91,mm
